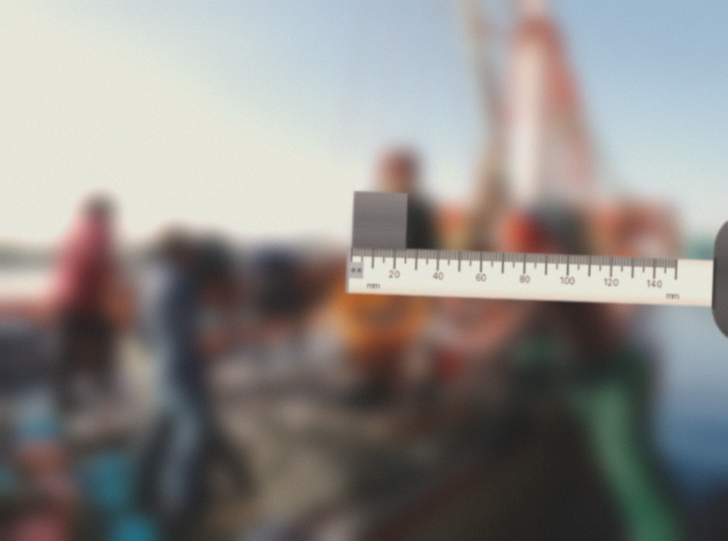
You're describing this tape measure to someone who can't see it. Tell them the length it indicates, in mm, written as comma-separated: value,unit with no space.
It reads 25,mm
